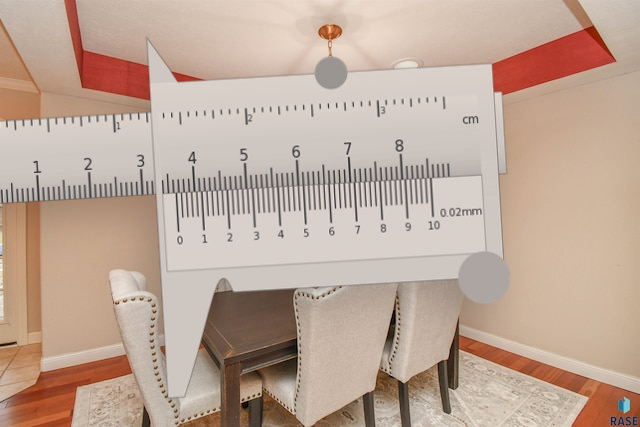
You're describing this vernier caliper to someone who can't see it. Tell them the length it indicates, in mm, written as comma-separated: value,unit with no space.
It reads 36.5,mm
